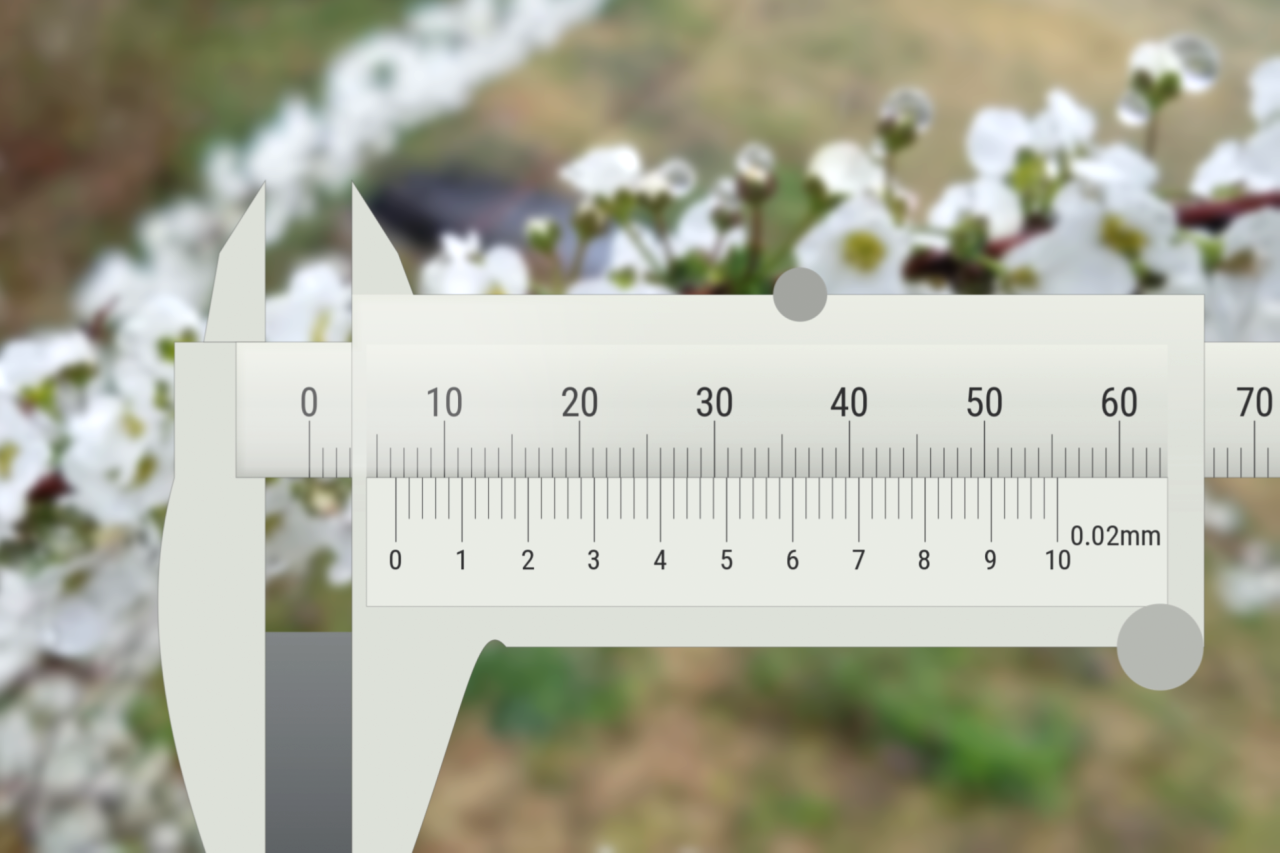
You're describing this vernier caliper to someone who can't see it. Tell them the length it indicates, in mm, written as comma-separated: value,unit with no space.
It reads 6.4,mm
